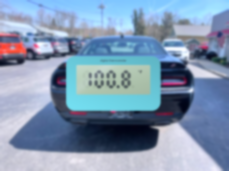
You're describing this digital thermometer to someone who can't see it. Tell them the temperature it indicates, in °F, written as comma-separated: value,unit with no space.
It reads 100.8,°F
